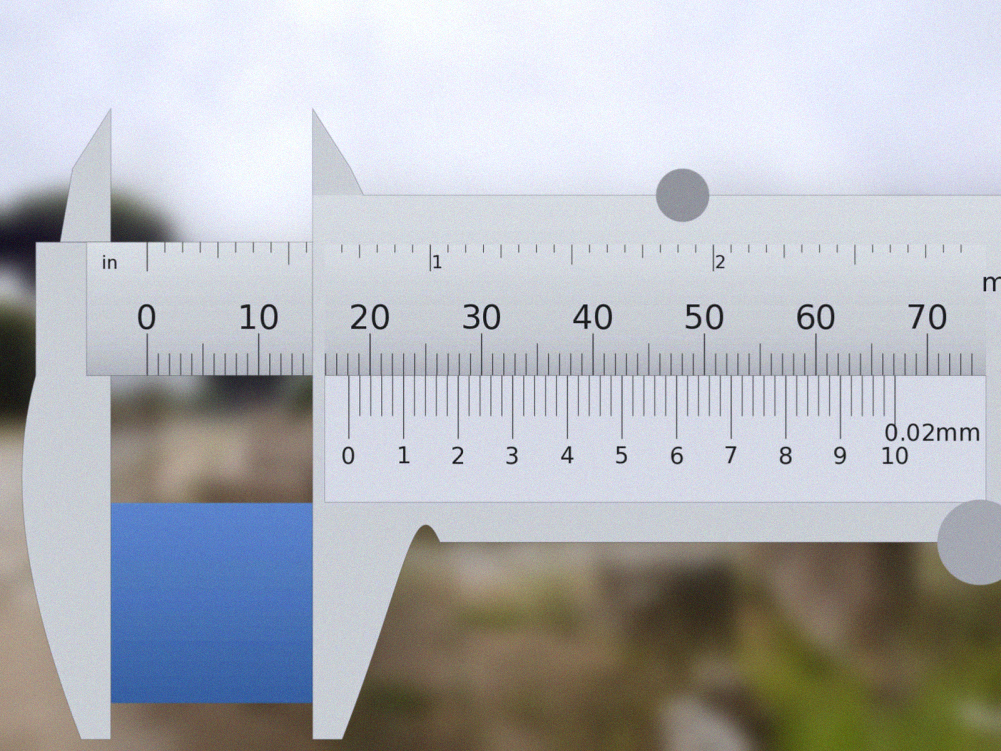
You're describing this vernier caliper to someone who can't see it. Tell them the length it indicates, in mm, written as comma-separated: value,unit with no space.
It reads 18.1,mm
